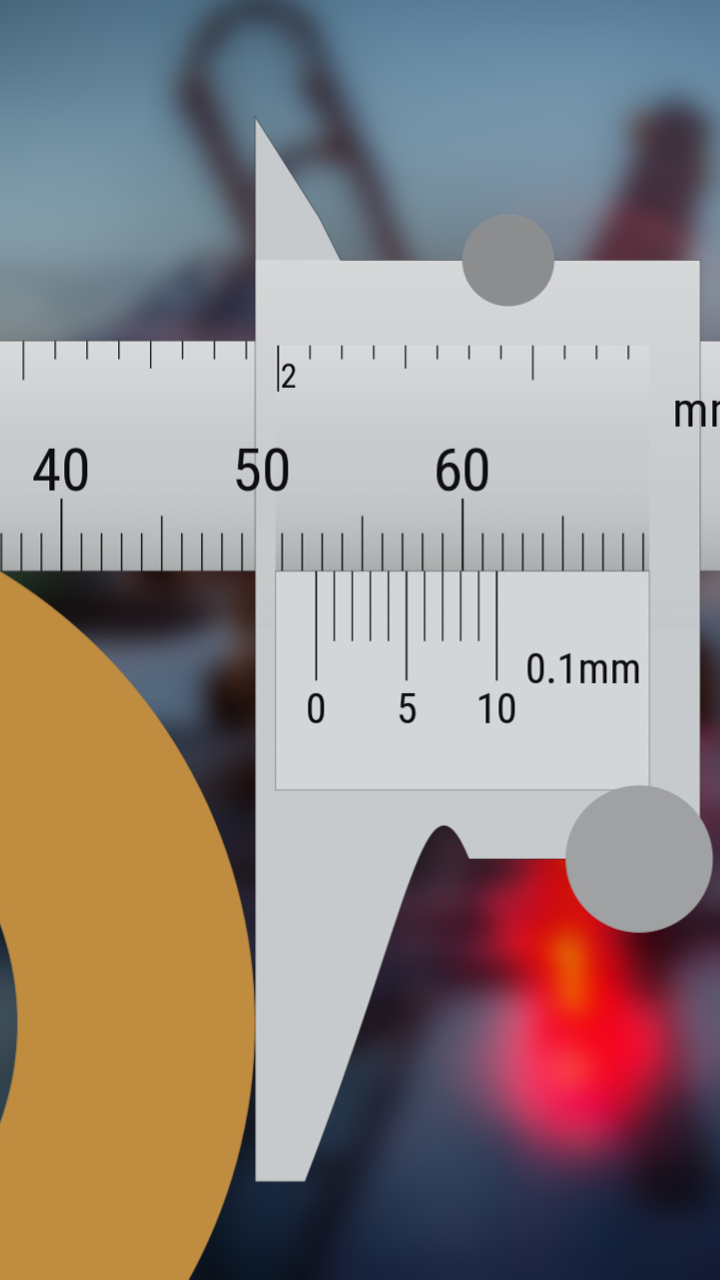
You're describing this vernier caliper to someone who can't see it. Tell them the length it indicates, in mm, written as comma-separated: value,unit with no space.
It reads 52.7,mm
